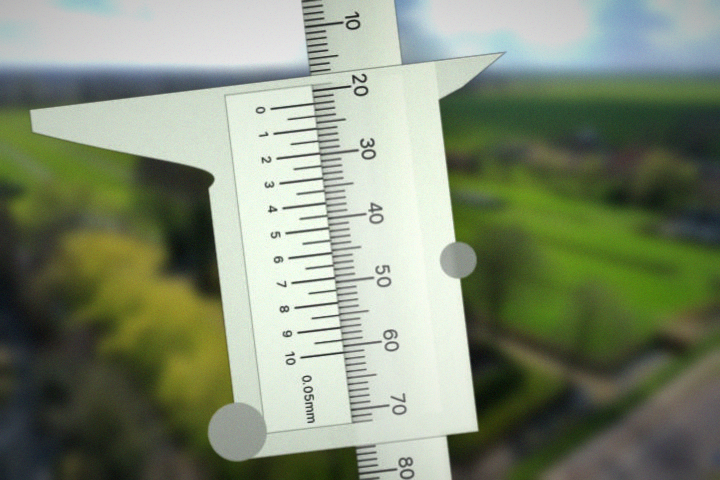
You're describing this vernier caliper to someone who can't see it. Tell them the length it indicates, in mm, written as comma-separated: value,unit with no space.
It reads 22.0,mm
